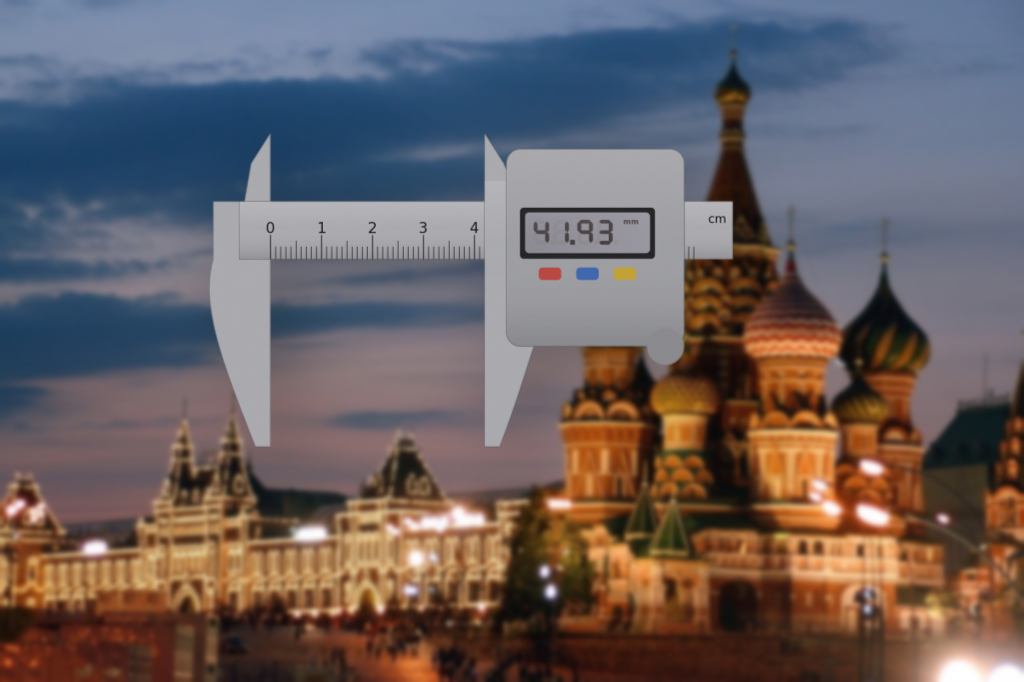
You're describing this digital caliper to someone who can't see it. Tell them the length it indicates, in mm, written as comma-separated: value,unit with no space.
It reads 41.93,mm
